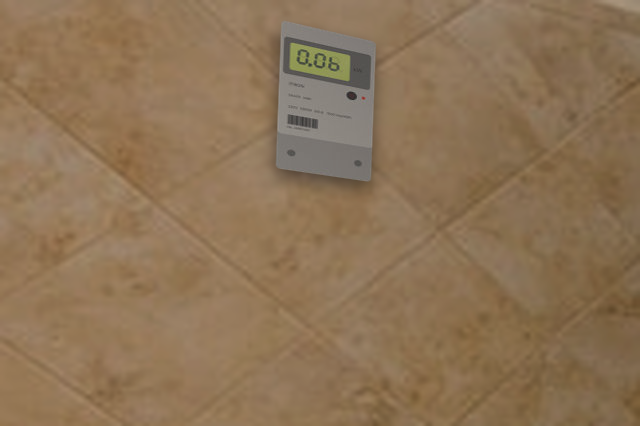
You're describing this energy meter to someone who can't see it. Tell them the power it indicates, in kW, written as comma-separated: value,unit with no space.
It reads 0.06,kW
